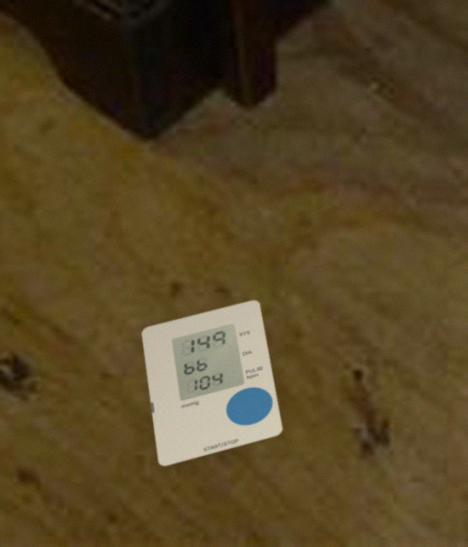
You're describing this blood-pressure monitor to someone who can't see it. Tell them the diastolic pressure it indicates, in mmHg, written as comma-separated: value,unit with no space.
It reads 66,mmHg
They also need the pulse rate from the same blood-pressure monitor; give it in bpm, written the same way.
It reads 104,bpm
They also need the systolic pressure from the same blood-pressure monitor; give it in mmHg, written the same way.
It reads 149,mmHg
